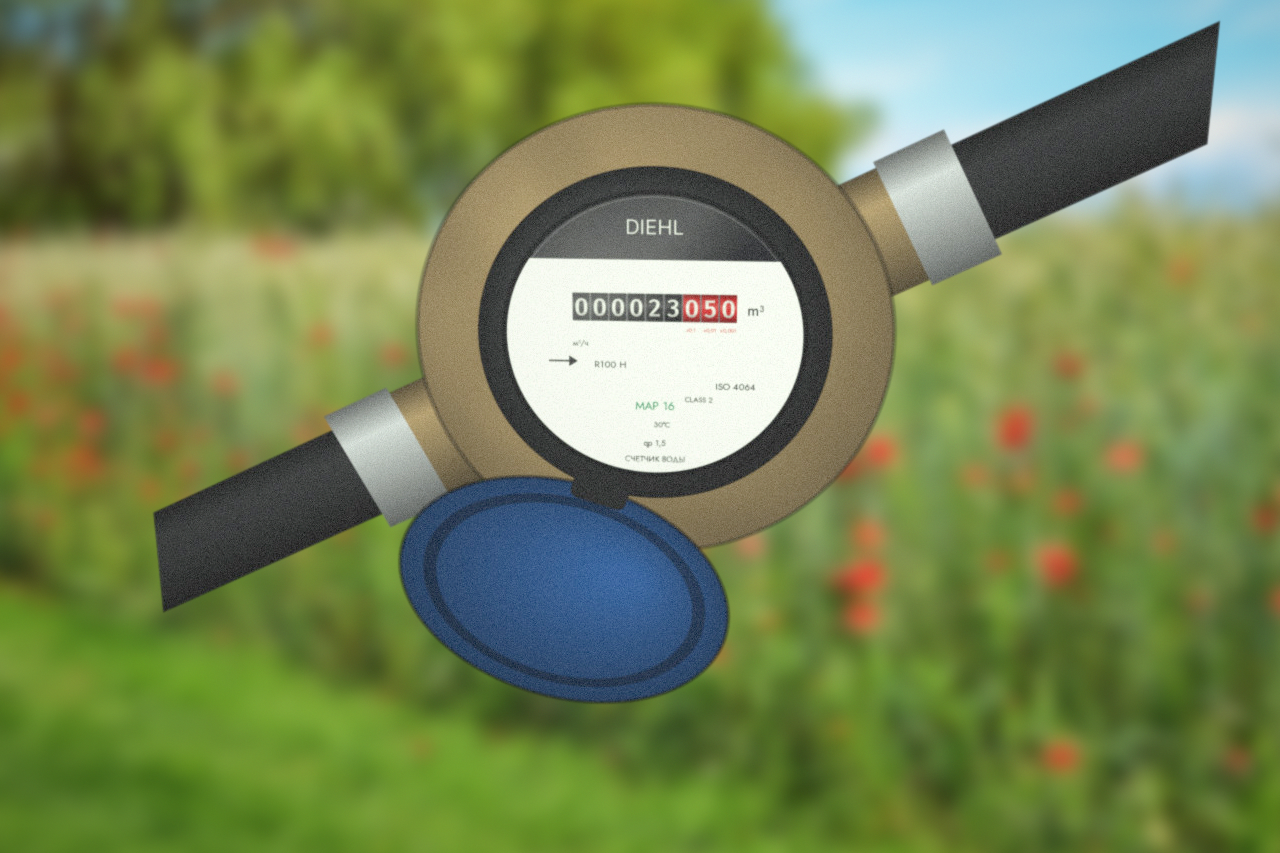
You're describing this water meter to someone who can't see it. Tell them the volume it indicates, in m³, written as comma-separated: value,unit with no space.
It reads 23.050,m³
